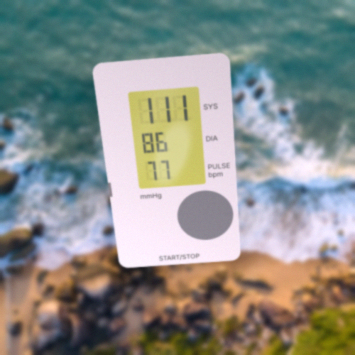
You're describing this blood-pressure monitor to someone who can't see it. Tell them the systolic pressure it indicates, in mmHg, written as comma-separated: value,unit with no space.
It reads 111,mmHg
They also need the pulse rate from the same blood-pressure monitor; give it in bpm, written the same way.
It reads 77,bpm
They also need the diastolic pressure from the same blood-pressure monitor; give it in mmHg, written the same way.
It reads 86,mmHg
